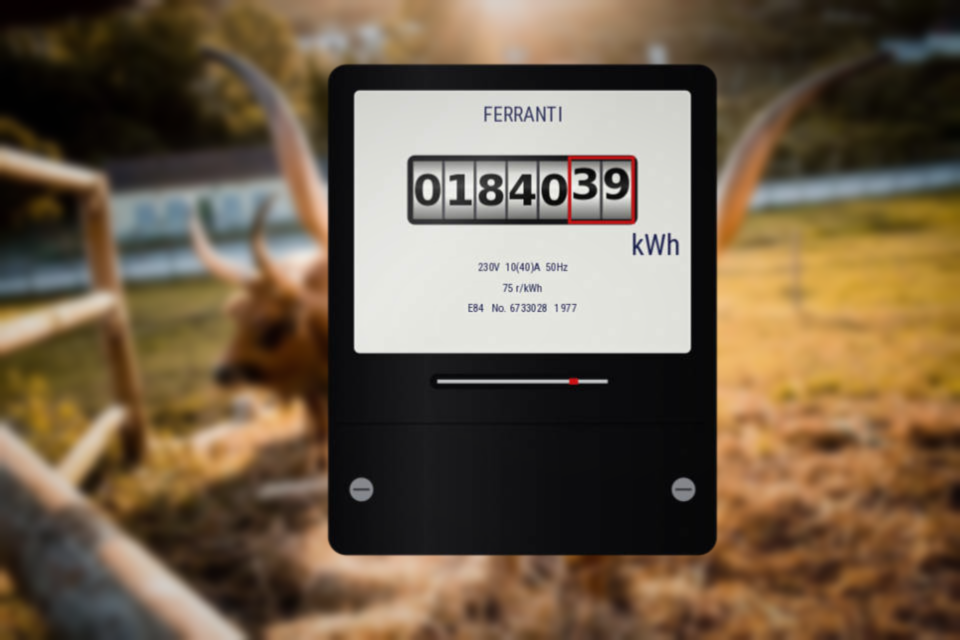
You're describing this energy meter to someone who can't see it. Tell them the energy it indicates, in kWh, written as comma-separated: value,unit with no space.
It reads 1840.39,kWh
